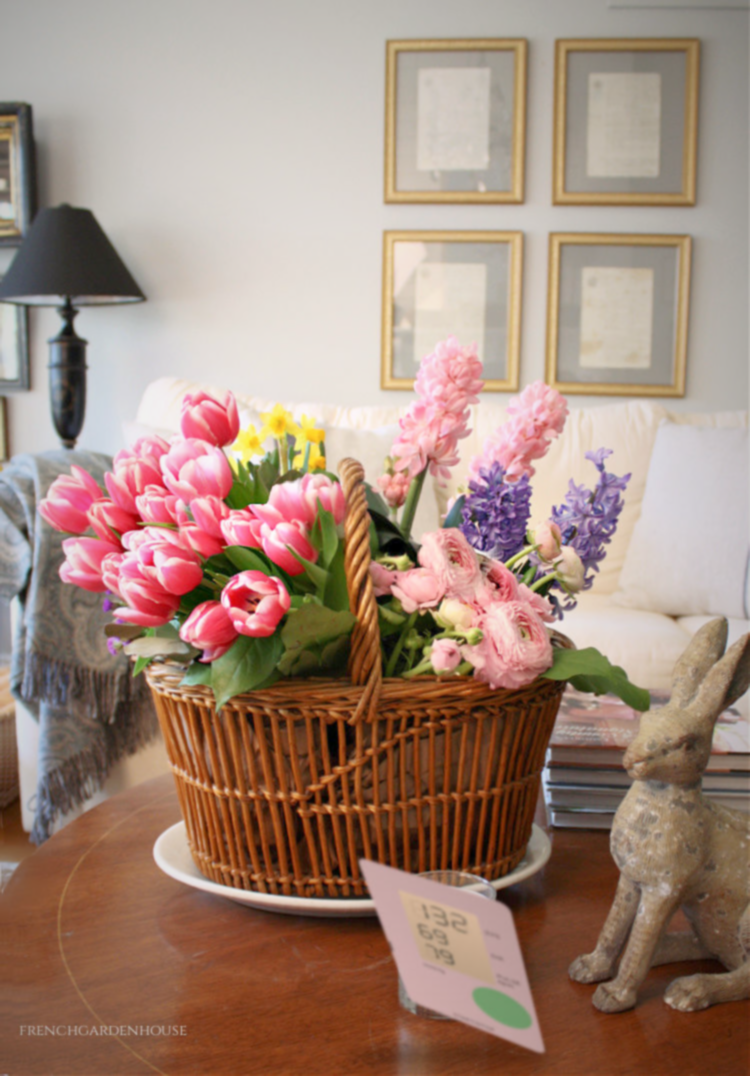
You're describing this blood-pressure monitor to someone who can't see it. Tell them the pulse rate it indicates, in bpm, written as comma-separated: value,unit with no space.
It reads 79,bpm
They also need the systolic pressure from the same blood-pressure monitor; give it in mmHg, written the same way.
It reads 132,mmHg
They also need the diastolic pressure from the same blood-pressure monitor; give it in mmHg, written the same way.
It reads 69,mmHg
